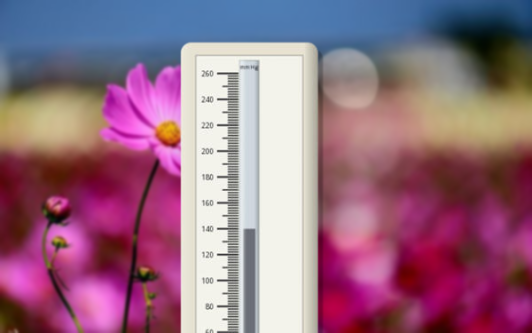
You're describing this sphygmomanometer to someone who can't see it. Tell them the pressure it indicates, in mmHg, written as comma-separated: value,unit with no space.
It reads 140,mmHg
